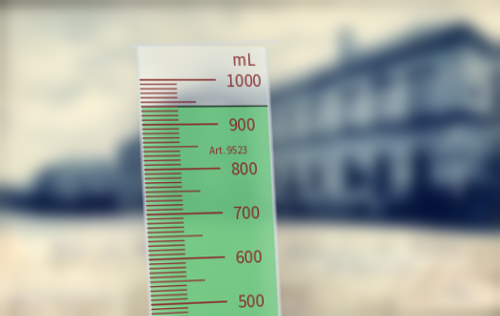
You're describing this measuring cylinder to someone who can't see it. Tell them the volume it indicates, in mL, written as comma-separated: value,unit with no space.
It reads 940,mL
